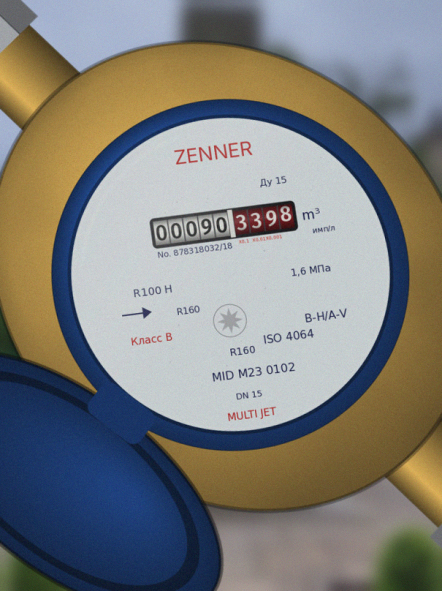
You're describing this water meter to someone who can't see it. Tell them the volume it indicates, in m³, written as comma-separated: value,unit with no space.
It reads 90.3398,m³
